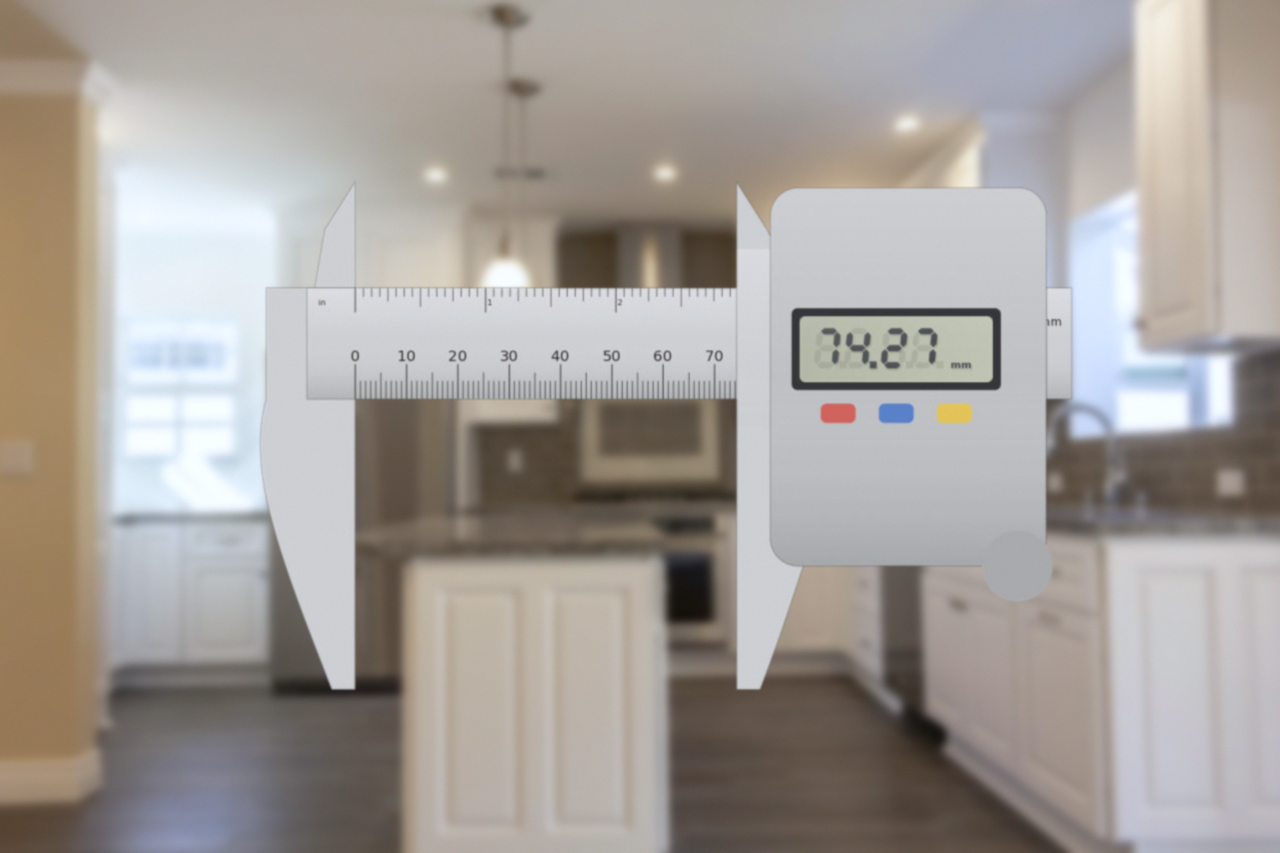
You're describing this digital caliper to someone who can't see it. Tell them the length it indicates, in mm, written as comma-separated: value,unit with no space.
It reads 74.27,mm
